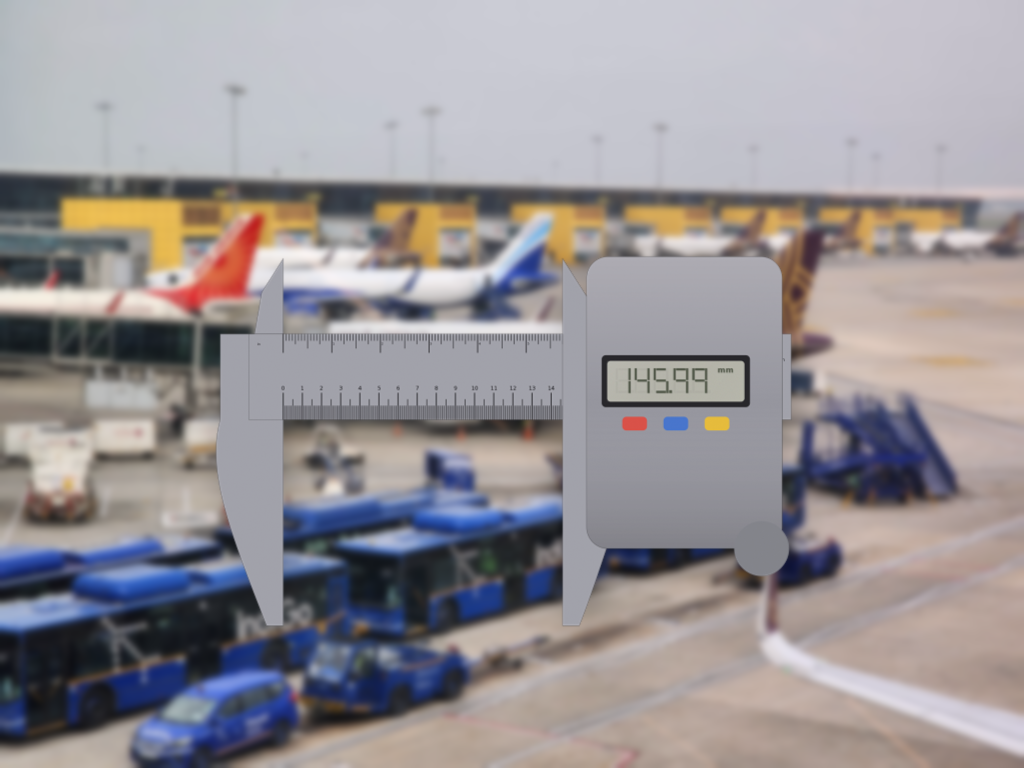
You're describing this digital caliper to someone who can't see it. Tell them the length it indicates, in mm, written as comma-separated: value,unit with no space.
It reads 145.99,mm
